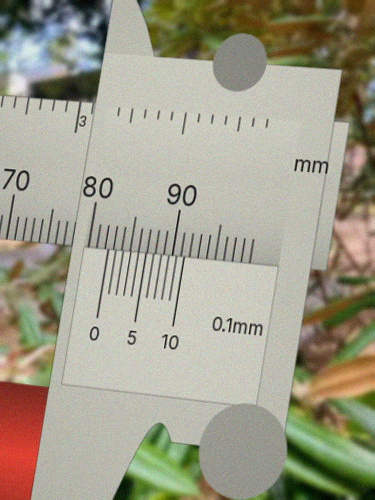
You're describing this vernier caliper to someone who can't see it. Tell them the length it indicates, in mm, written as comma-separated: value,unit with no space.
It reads 82.4,mm
